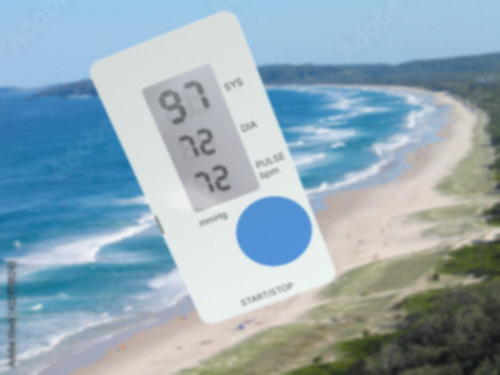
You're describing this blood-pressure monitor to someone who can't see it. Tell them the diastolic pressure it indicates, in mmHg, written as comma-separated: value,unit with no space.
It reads 72,mmHg
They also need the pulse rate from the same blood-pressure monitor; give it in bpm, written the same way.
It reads 72,bpm
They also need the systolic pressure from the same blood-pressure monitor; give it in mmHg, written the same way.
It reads 97,mmHg
